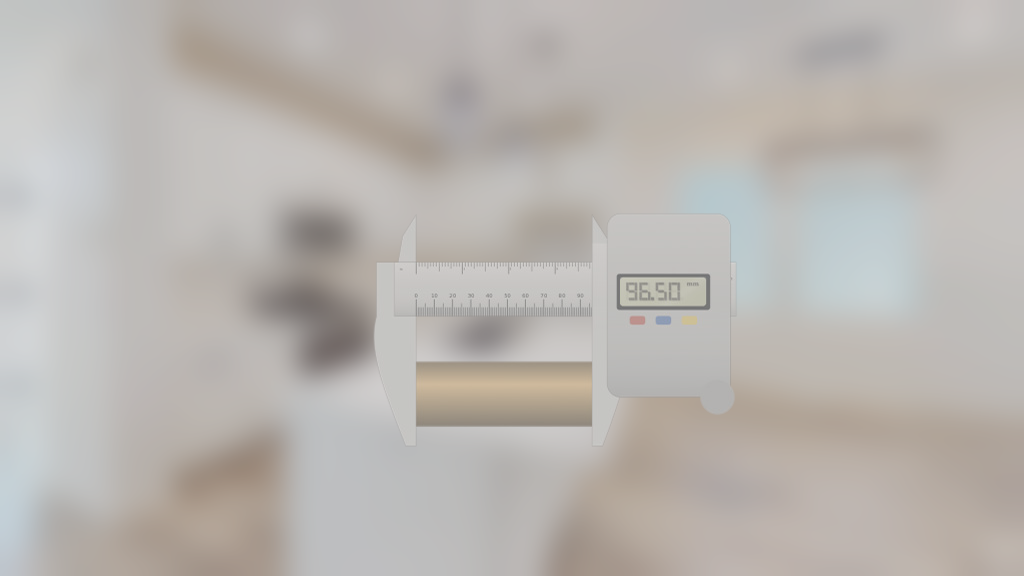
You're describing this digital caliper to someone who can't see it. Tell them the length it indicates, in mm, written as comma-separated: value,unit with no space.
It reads 96.50,mm
